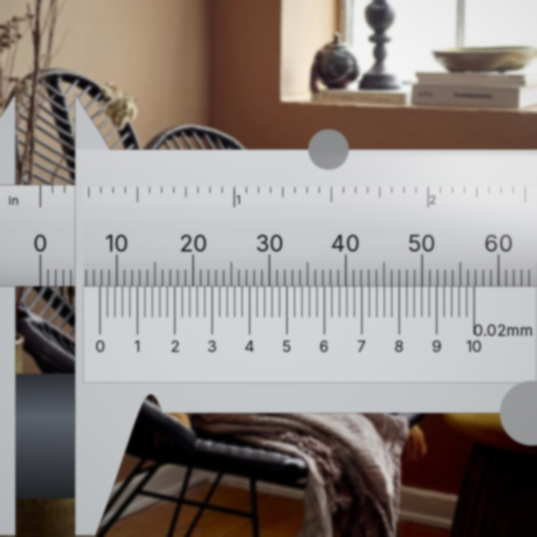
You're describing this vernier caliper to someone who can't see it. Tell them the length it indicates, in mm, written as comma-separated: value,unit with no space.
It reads 7.8,mm
